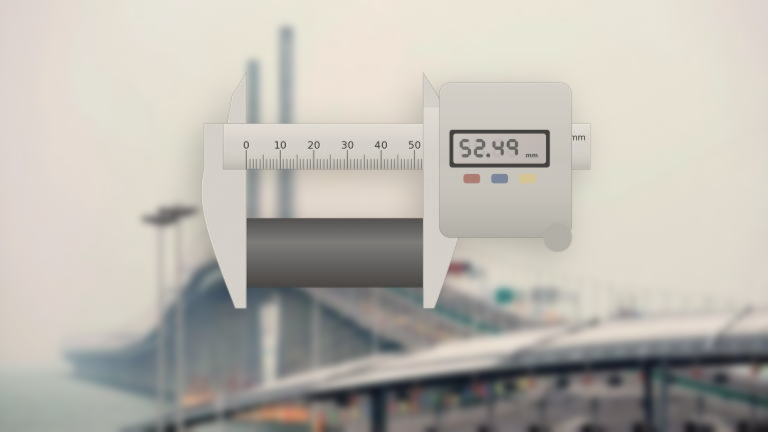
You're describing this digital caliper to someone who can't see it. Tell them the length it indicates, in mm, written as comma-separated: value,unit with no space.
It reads 52.49,mm
